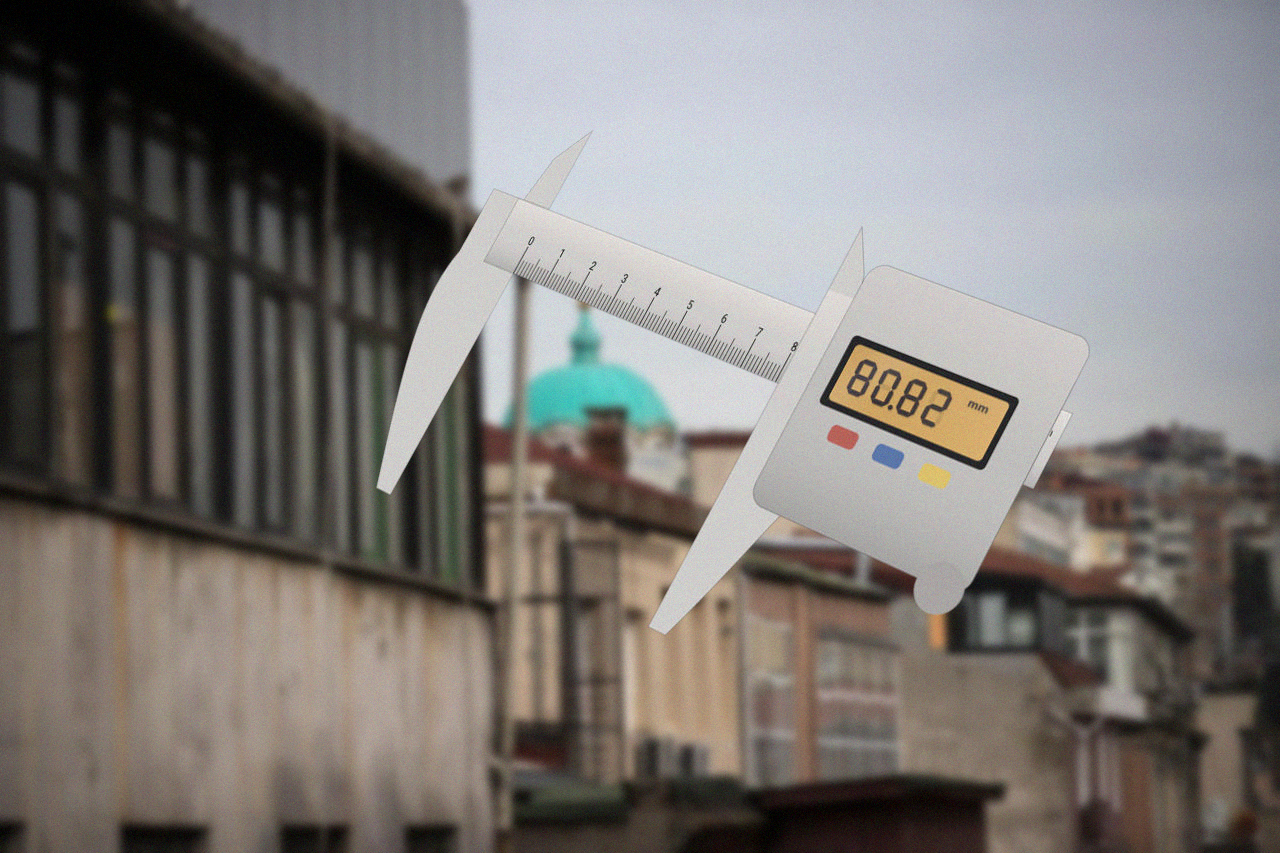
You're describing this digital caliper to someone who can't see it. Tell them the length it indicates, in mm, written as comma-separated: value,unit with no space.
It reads 80.82,mm
